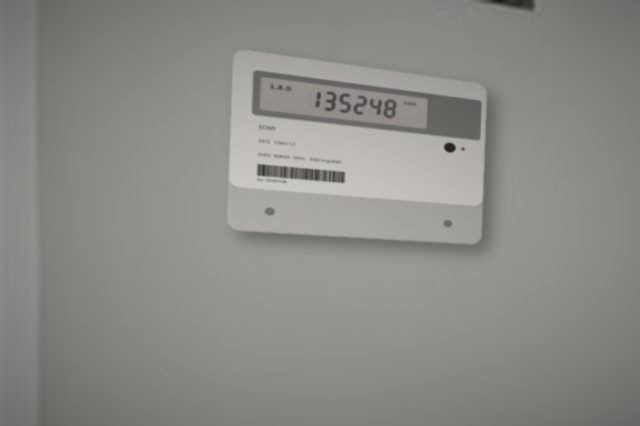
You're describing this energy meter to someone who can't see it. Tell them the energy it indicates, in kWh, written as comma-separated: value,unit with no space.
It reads 135248,kWh
